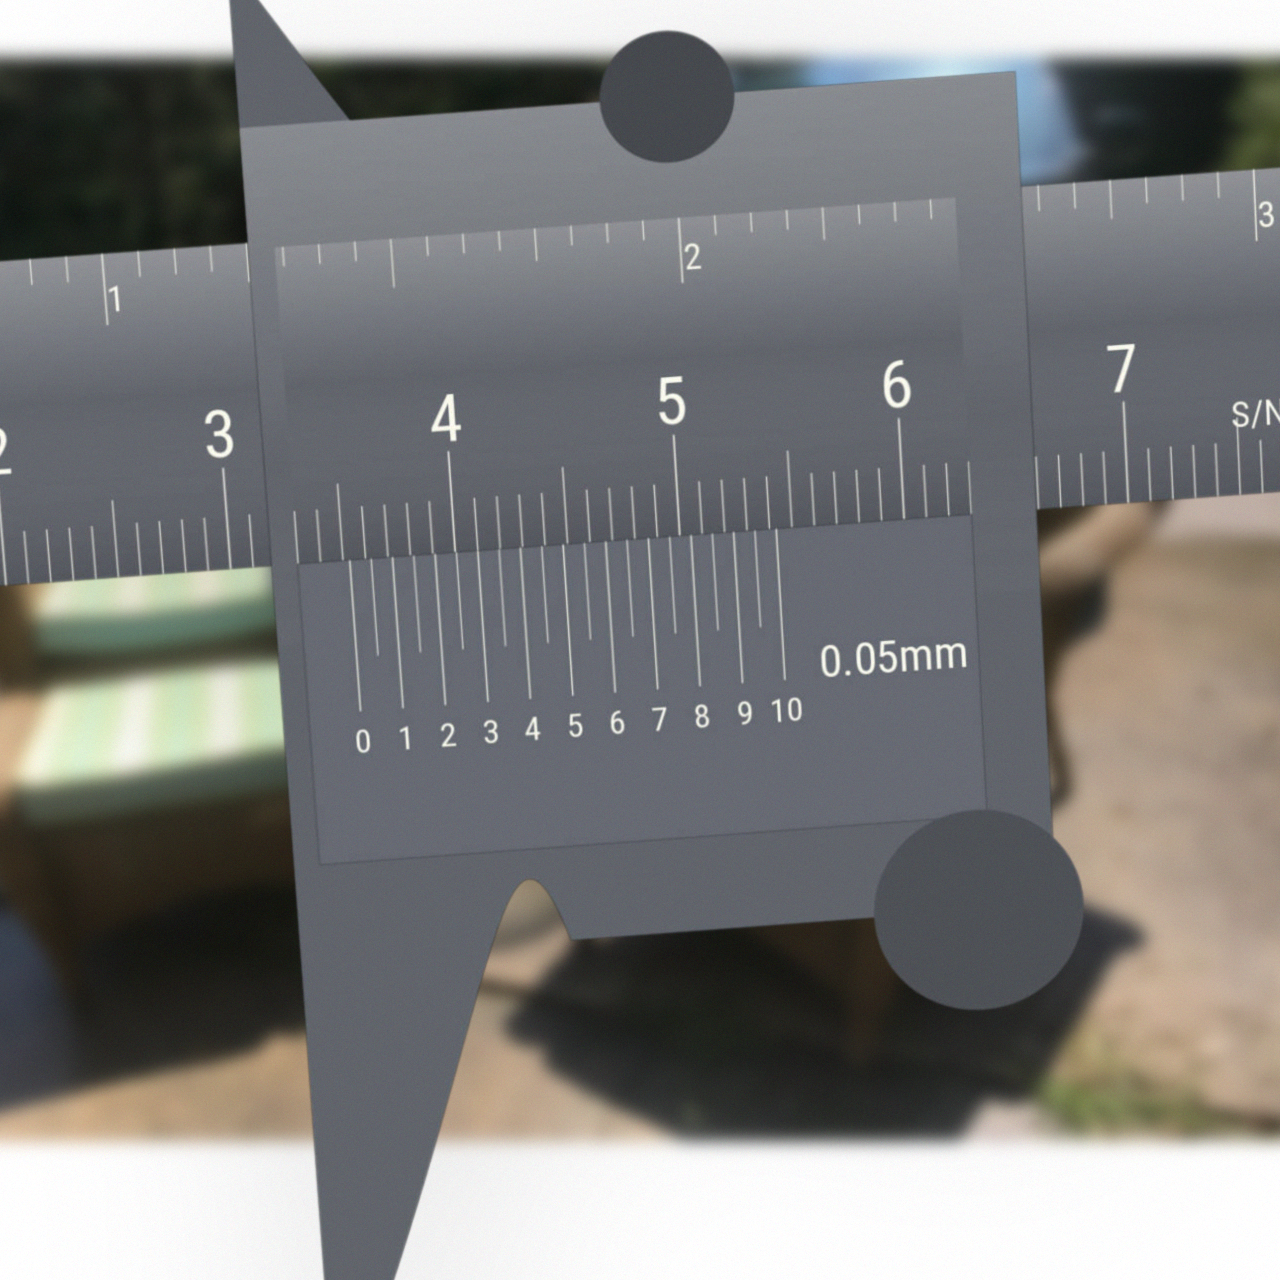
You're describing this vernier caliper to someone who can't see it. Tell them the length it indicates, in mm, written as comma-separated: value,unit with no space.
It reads 35.3,mm
